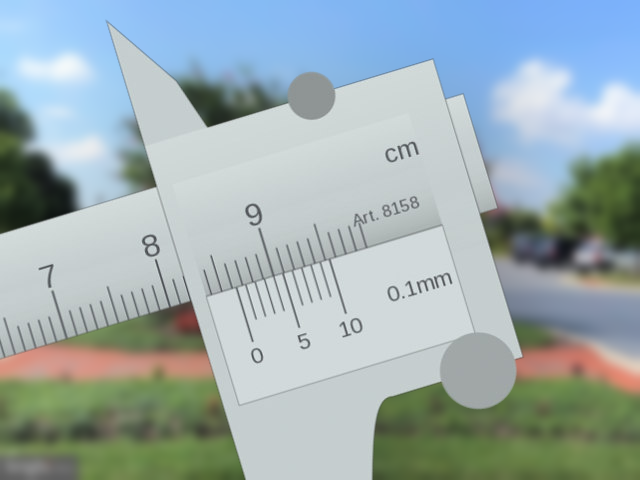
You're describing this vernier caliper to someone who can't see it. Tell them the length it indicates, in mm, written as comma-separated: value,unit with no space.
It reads 86.4,mm
